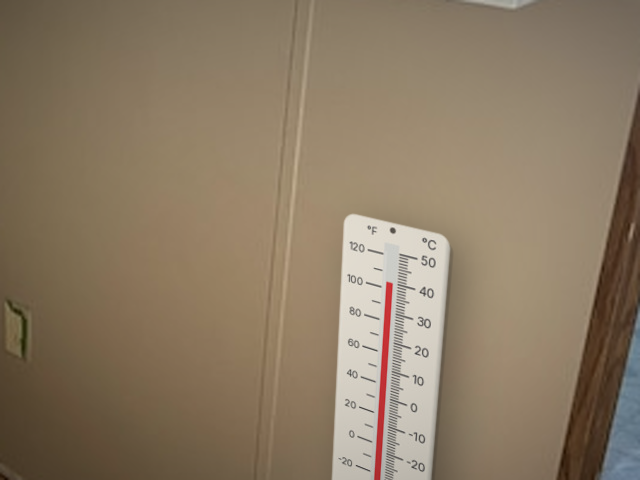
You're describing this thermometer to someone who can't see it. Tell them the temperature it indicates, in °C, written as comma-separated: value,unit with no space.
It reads 40,°C
